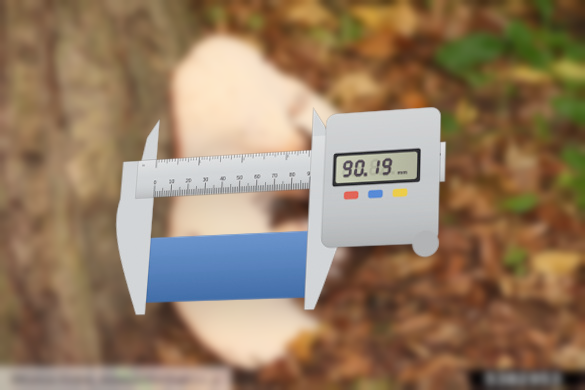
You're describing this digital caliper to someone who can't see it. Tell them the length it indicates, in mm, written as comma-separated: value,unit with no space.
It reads 90.19,mm
